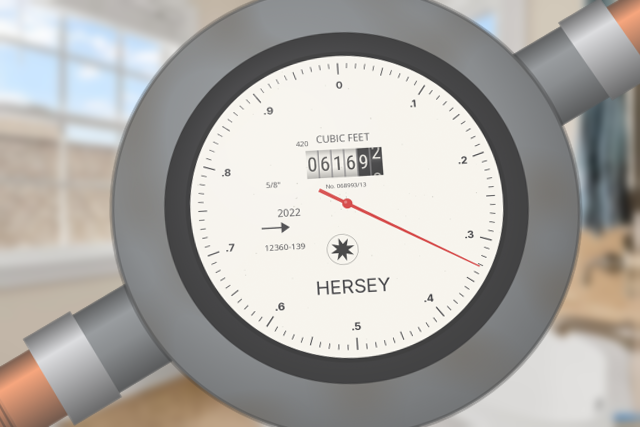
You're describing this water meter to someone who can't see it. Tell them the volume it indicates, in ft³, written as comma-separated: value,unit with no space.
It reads 61692.33,ft³
